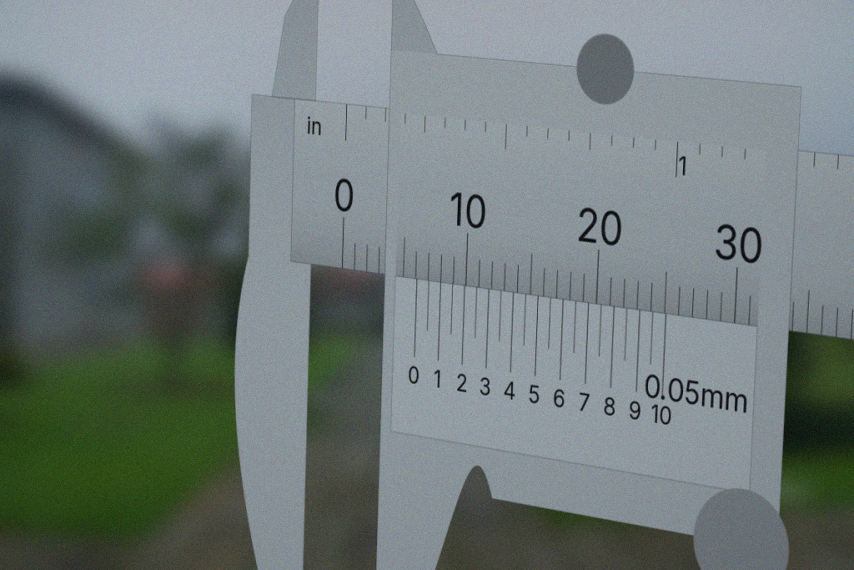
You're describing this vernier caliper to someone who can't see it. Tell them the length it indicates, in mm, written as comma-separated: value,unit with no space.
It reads 6.1,mm
